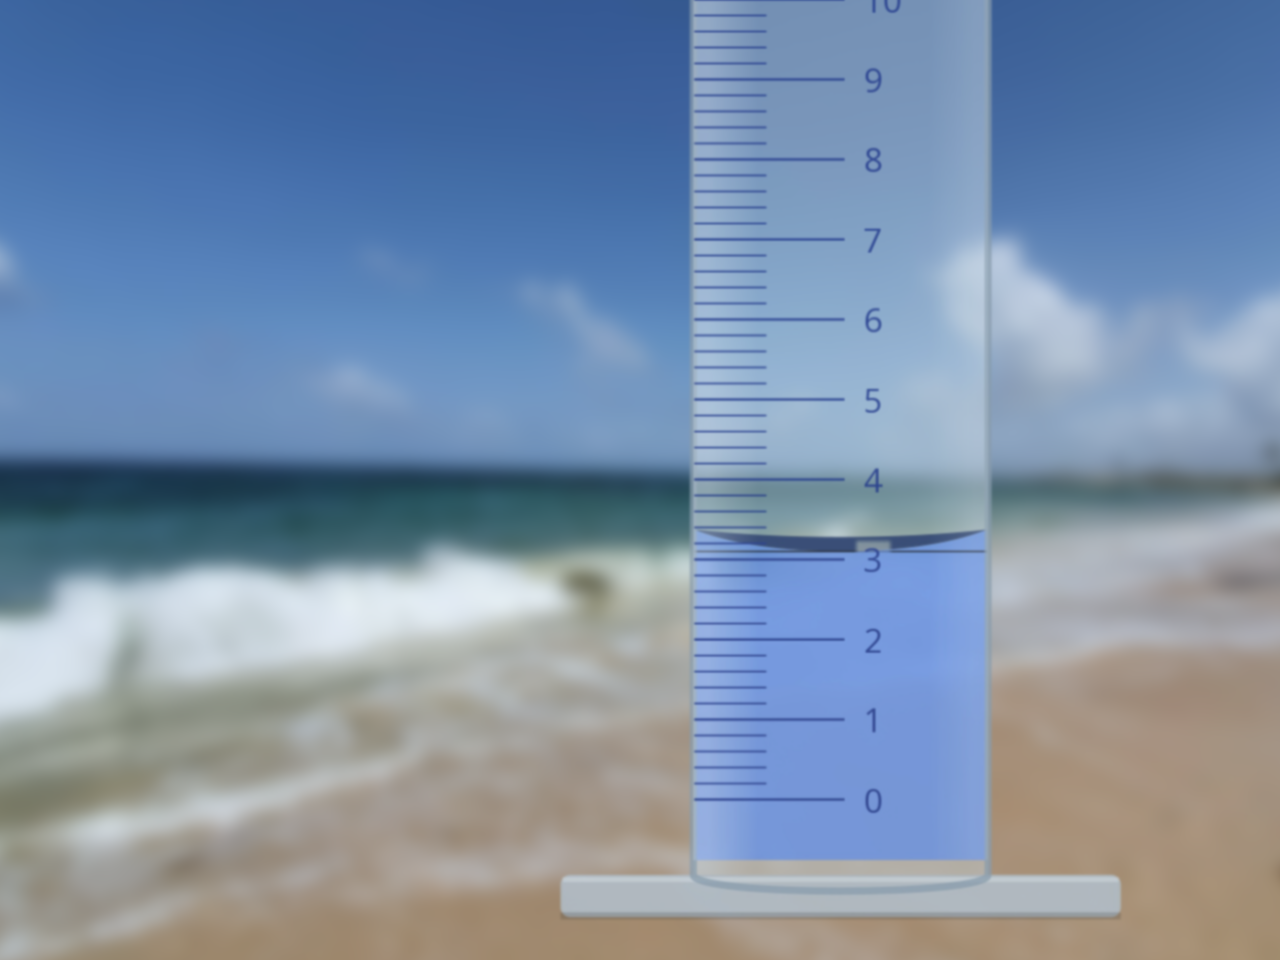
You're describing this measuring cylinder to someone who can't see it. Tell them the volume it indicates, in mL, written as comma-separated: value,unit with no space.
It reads 3.1,mL
